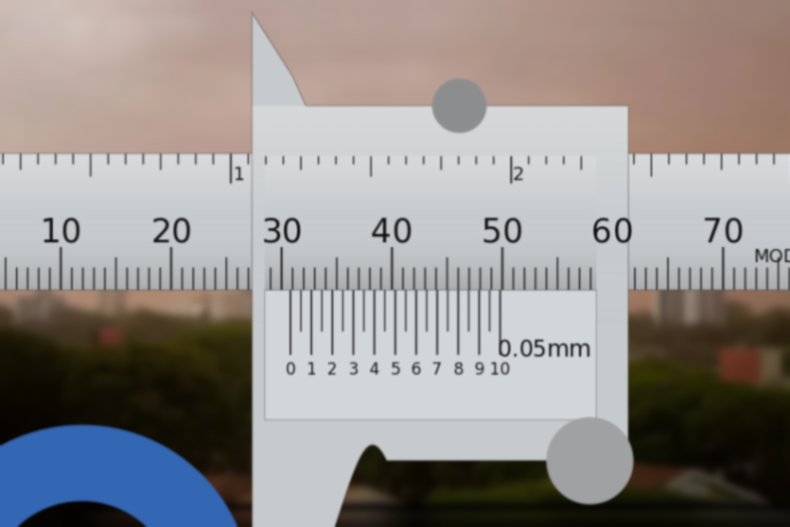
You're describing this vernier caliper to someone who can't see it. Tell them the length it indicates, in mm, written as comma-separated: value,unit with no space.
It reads 30.8,mm
